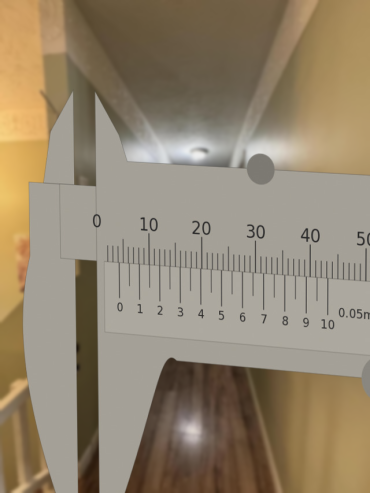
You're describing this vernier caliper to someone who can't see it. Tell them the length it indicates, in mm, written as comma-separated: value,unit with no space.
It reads 4.2,mm
